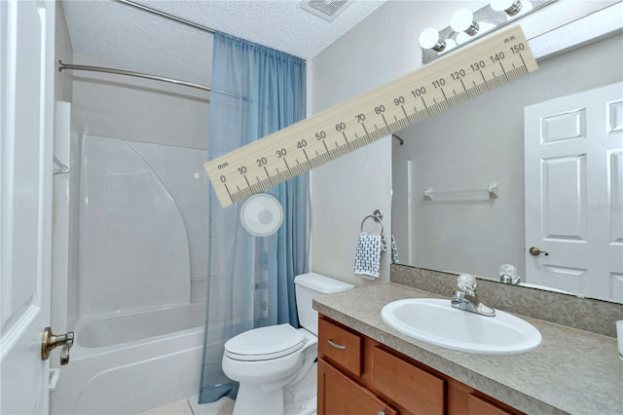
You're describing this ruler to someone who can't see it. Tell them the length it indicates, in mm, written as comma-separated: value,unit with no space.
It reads 20,mm
